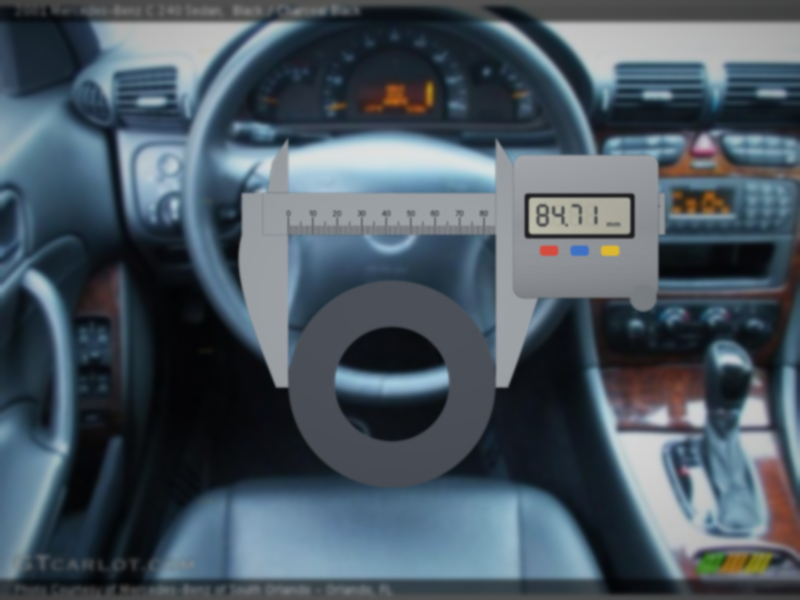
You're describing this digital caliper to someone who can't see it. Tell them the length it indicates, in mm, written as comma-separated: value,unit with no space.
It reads 84.71,mm
